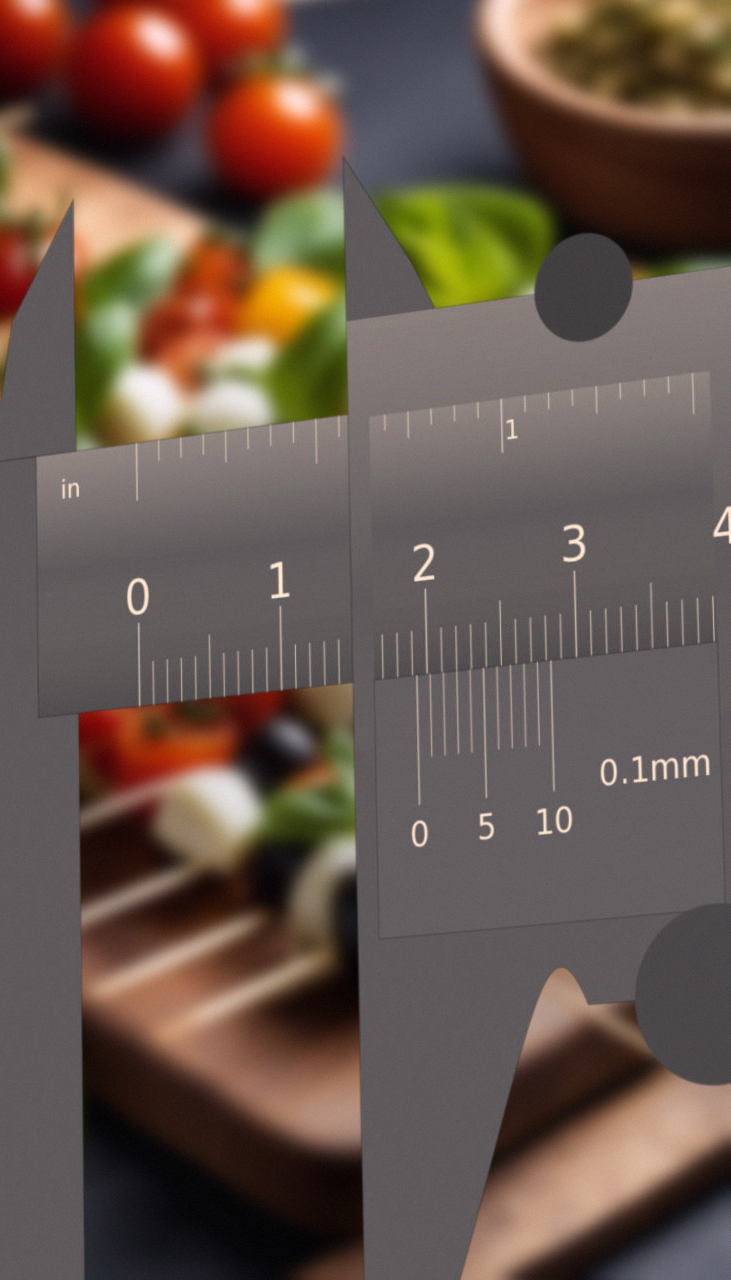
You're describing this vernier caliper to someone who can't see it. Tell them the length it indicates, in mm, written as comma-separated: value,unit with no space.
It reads 19.3,mm
